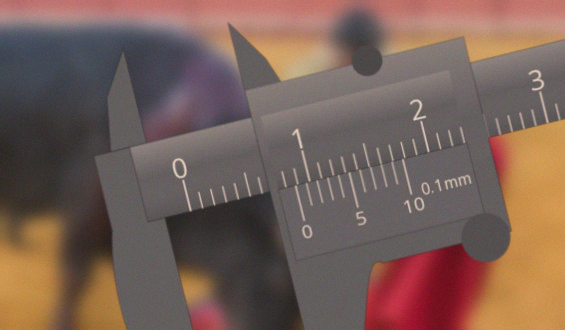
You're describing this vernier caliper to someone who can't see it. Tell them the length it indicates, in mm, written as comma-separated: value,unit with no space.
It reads 8.8,mm
